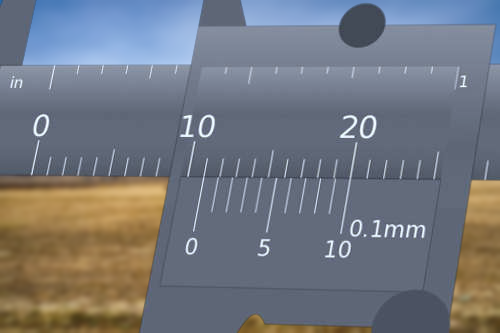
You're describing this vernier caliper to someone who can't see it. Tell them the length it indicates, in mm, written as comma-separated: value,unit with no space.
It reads 11.0,mm
